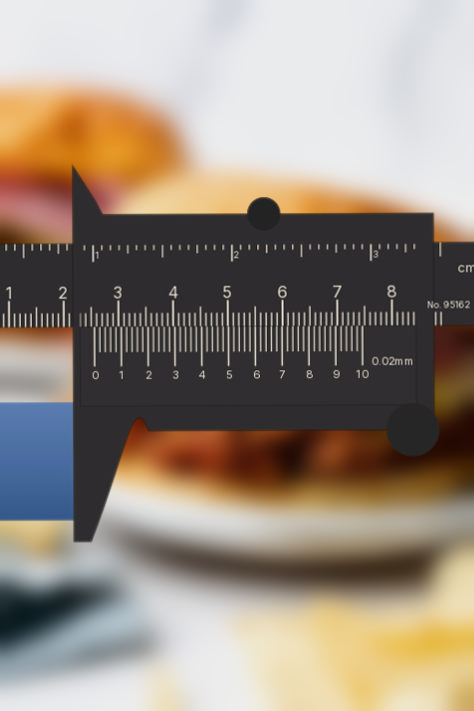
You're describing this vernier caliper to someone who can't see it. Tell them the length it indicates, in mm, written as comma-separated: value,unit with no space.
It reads 25.6,mm
